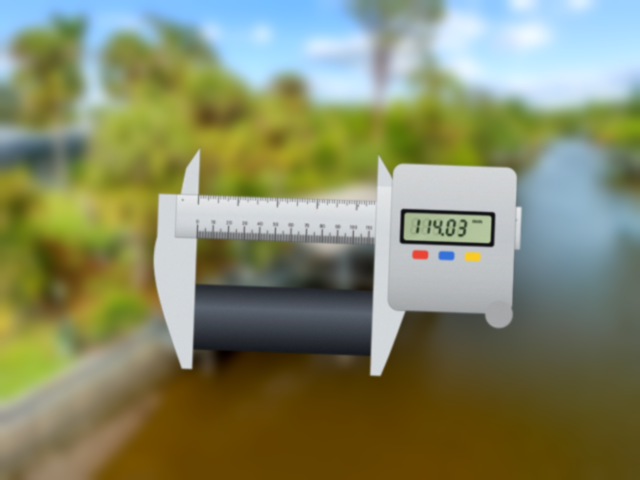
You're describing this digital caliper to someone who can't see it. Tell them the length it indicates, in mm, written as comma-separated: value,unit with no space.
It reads 114.03,mm
